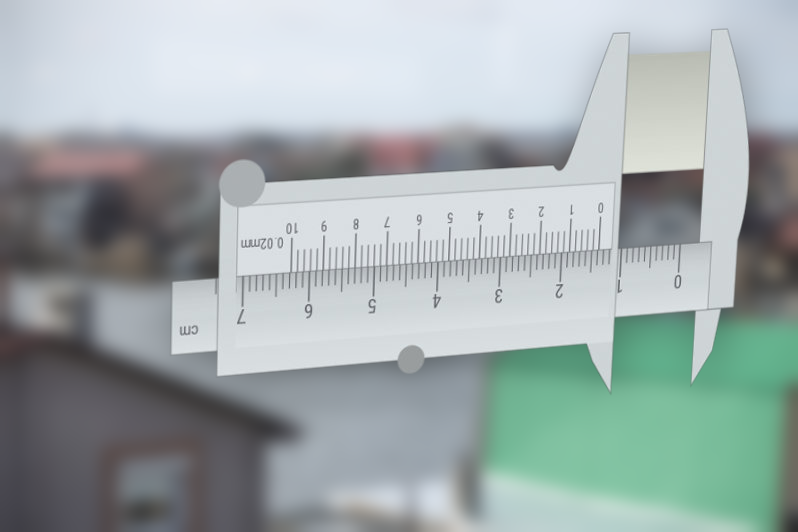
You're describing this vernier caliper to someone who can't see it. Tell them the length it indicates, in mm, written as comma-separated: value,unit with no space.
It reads 13.8,mm
